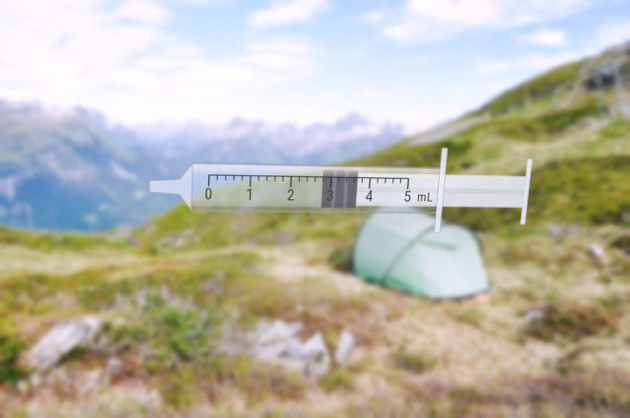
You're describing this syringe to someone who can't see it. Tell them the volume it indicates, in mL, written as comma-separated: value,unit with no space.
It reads 2.8,mL
